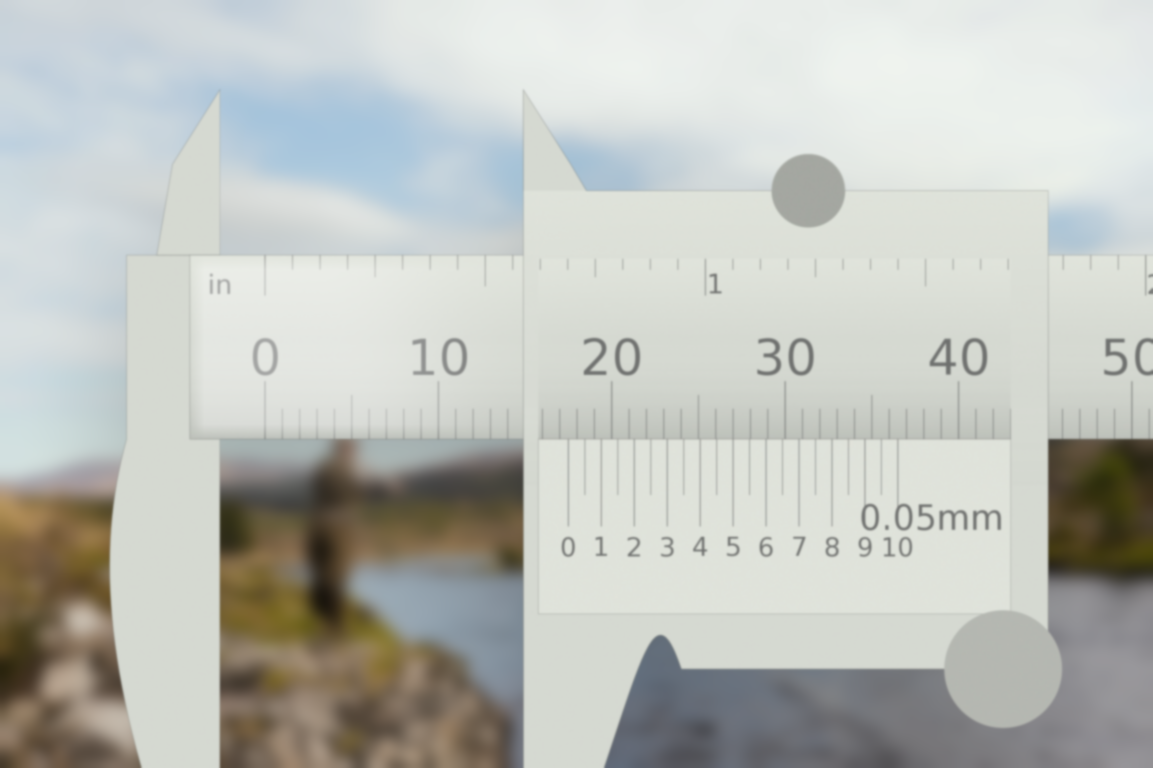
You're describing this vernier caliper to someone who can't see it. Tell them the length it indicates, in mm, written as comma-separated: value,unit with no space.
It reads 17.5,mm
